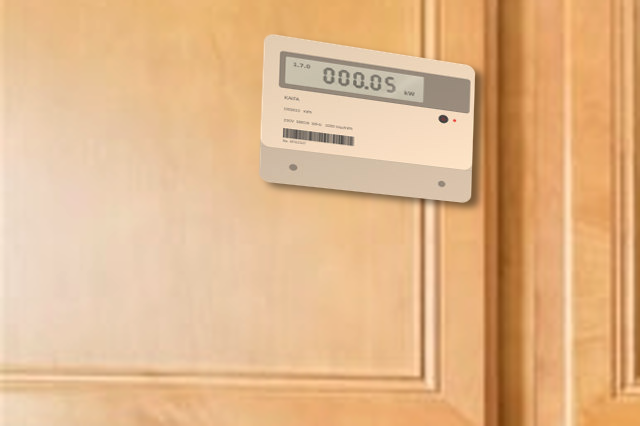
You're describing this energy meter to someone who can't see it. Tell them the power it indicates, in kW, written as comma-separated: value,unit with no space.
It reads 0.05,kW
